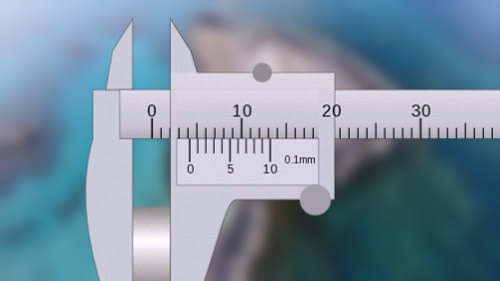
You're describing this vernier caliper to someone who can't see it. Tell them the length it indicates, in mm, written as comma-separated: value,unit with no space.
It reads 4.2,mm
